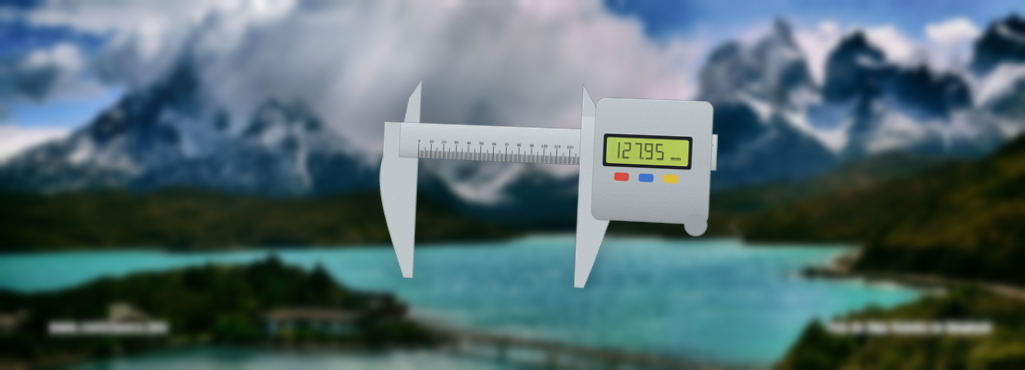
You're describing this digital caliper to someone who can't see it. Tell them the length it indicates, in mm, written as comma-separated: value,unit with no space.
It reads 127.95,mm
